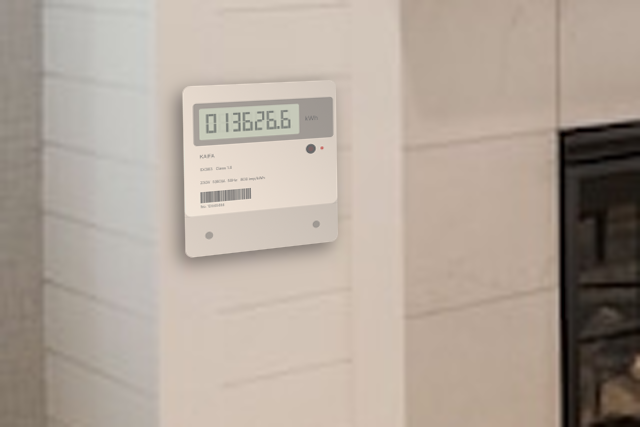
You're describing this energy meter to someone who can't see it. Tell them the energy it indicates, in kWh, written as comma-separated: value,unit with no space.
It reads 13626.6,kWh
